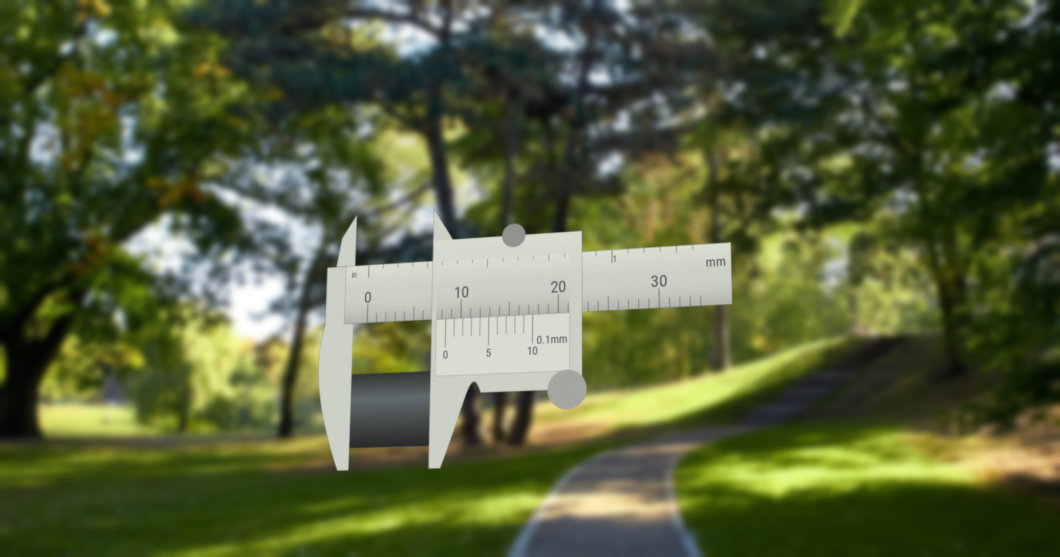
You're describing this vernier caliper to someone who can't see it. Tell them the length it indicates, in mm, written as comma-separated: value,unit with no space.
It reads 8.4,mm
